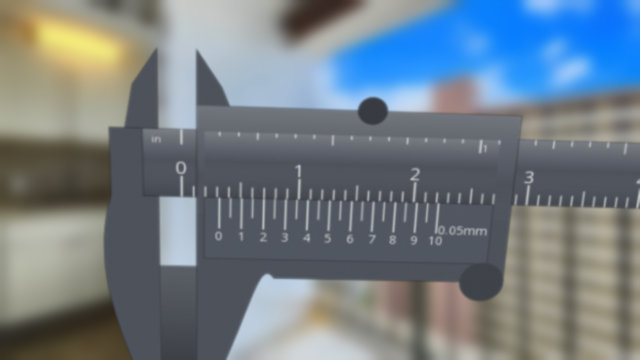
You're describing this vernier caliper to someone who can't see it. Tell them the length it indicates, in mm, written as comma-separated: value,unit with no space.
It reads 3.2,mm
